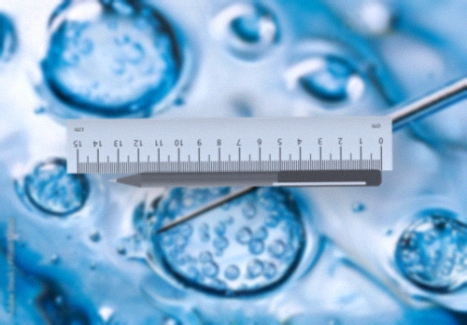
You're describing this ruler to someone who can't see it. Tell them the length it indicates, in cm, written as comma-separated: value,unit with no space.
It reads 13.5,cm
